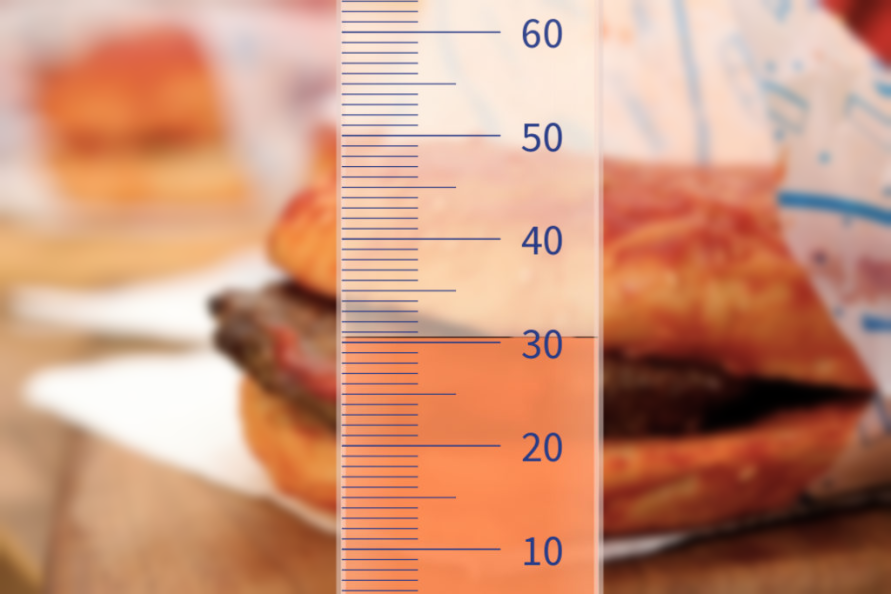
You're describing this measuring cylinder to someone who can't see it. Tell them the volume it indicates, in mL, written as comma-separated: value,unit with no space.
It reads 30.5,mL
